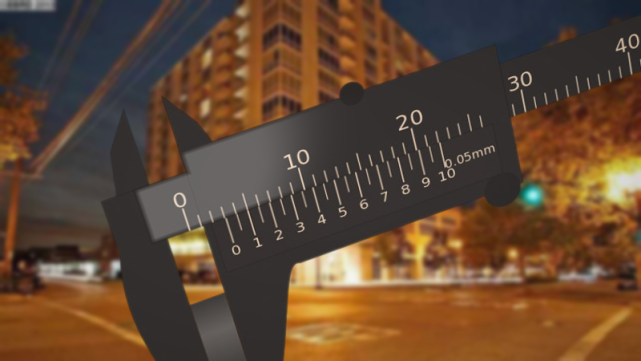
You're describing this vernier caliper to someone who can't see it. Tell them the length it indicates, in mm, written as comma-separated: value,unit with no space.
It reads 3.1,mm
